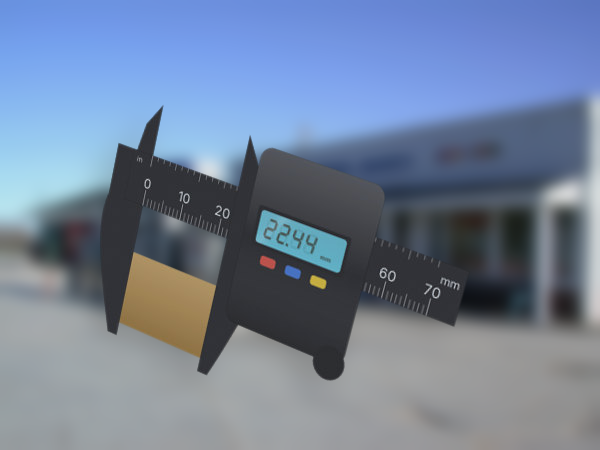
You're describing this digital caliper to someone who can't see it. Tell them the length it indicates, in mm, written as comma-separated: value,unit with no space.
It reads 22.44,mm
